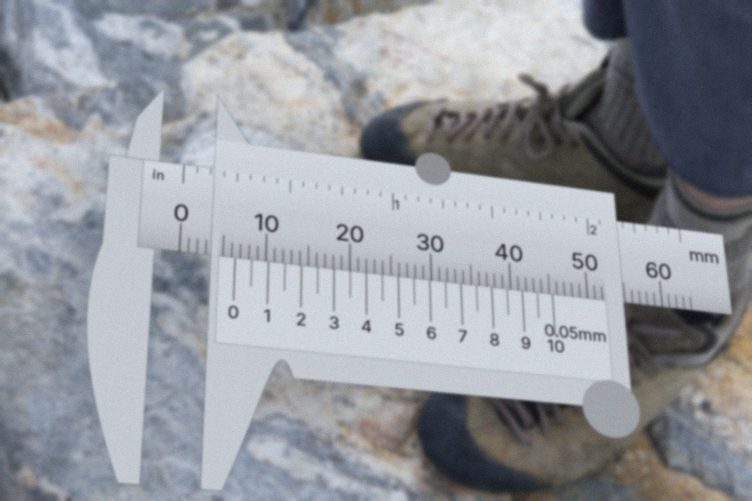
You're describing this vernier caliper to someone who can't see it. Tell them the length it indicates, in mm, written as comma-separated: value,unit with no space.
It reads 6.4,mm
